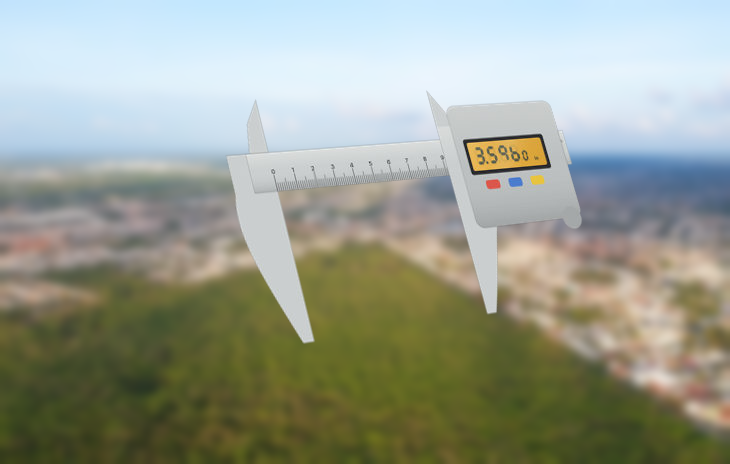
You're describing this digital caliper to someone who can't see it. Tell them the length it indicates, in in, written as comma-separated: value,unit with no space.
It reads 3.5960,in
